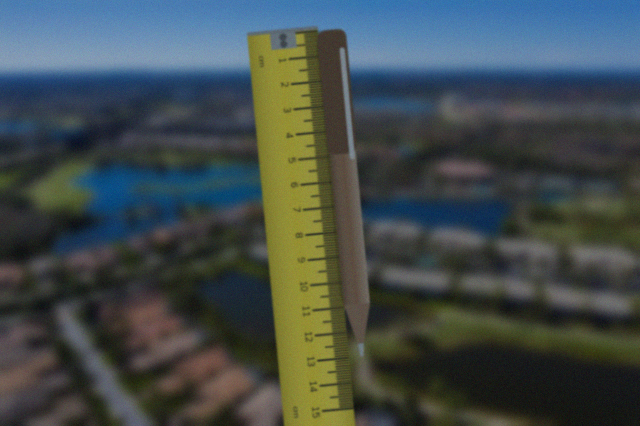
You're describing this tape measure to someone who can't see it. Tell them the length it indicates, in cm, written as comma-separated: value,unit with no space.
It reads 13,cm
